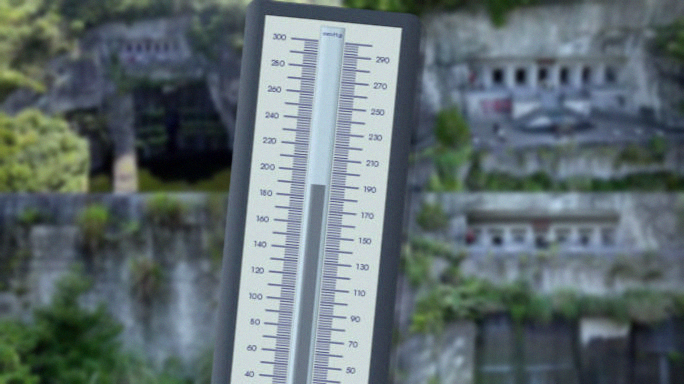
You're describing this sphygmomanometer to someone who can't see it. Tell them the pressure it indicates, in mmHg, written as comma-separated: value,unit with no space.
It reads 190,mmHg
